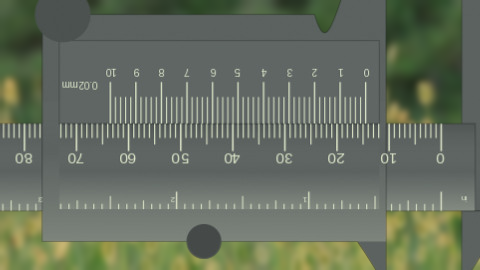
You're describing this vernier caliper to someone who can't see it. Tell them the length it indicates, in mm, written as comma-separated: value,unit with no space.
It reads 14.5,mm
